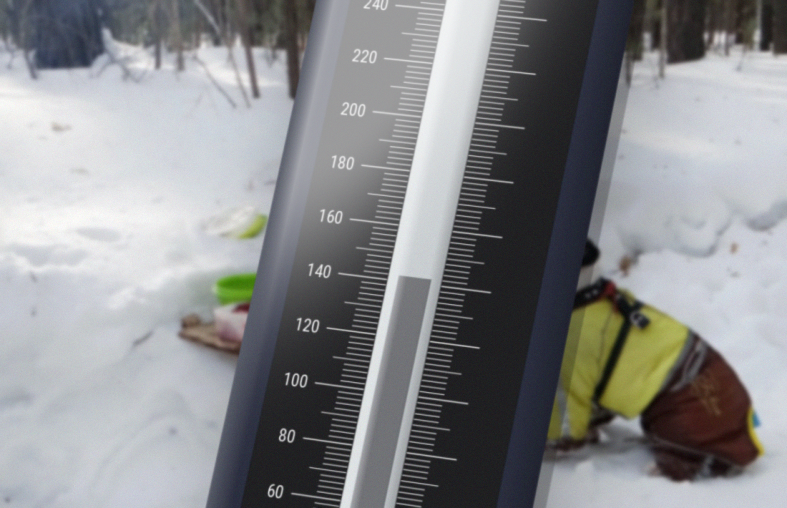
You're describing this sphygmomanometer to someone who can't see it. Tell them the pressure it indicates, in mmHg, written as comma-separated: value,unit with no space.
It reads 142,mmHg
